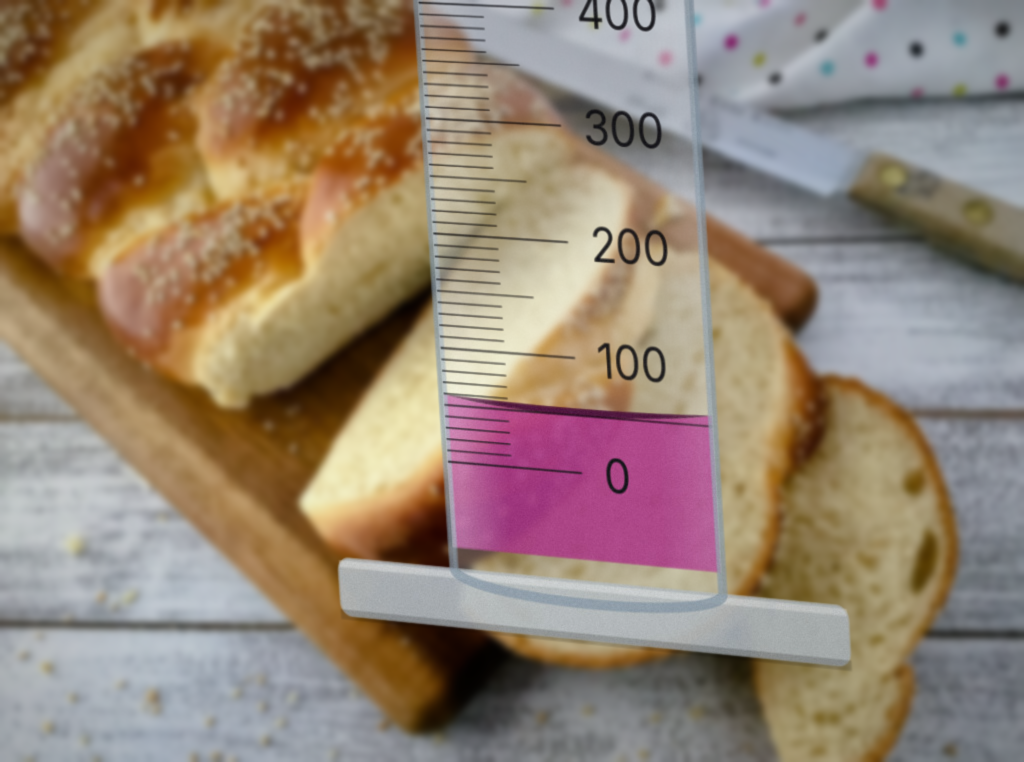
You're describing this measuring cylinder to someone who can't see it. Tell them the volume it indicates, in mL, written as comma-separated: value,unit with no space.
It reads 50,mL
